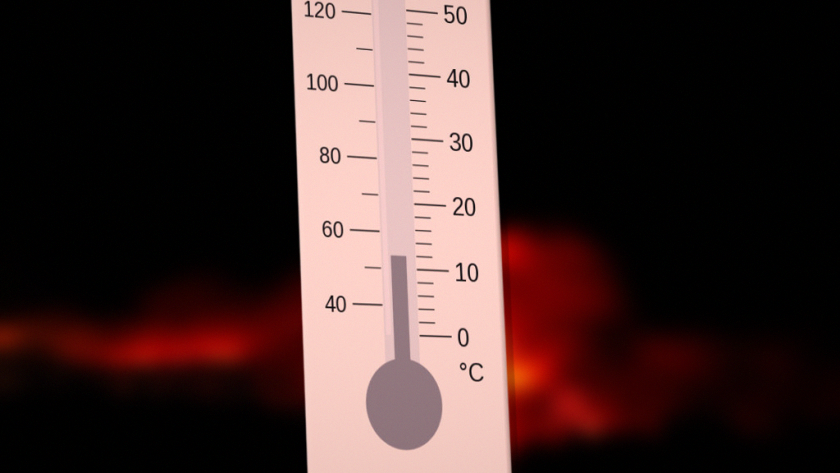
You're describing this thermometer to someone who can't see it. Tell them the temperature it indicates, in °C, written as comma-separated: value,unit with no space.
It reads 12,°C
